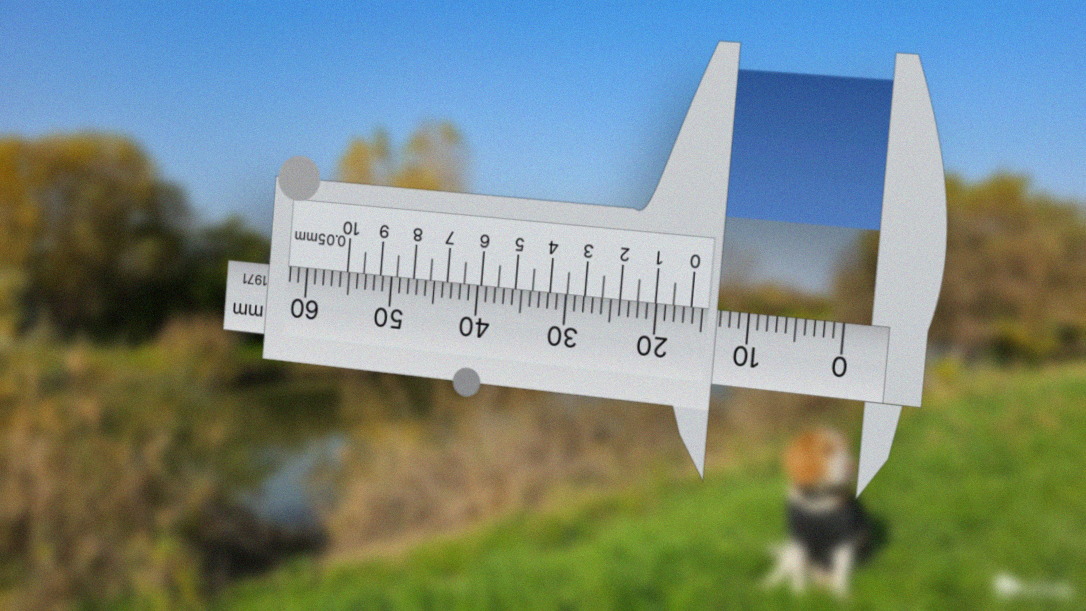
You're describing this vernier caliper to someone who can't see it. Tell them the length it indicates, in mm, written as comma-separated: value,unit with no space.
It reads 16.2,mm
